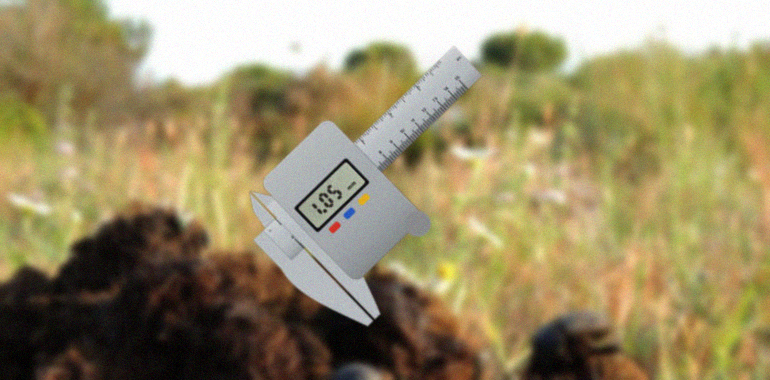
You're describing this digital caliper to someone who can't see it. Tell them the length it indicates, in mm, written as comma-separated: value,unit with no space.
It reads 1.05,mm
